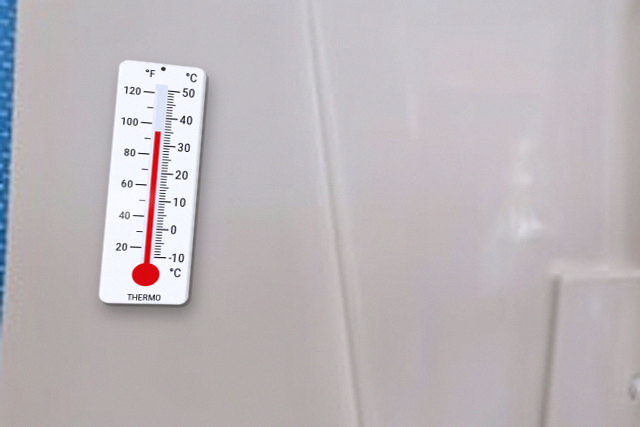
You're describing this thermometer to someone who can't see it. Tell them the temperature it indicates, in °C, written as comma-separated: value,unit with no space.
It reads 35,°C
